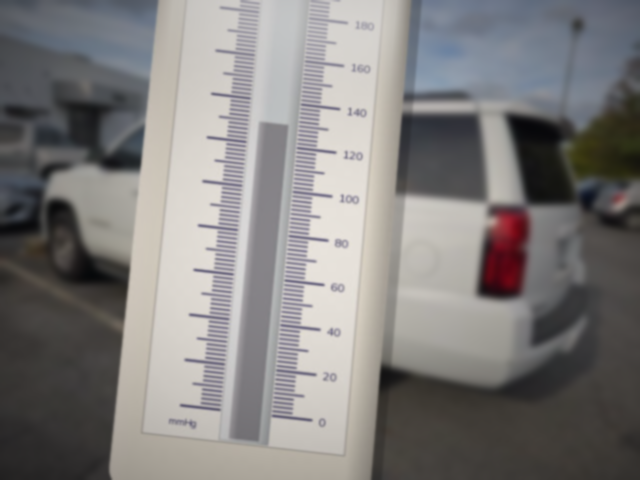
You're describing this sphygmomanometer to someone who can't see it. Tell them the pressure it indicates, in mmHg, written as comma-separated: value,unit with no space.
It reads 130,mmHg
